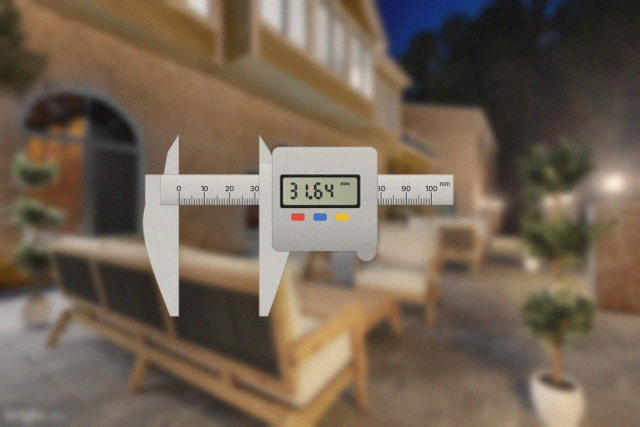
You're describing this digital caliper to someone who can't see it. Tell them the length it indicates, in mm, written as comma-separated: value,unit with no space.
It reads 31.64,mm
